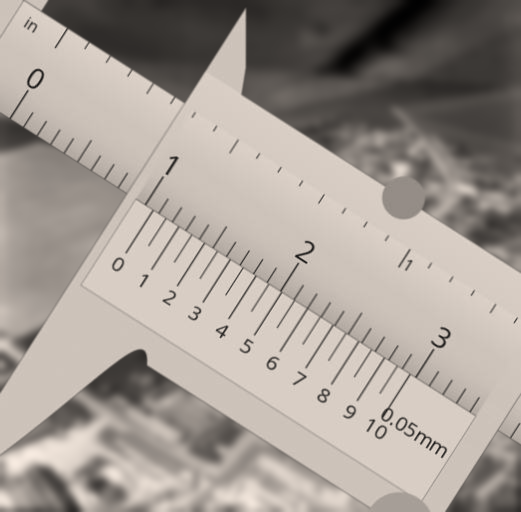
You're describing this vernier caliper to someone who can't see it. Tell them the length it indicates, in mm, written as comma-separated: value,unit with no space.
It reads 10.6,mm
